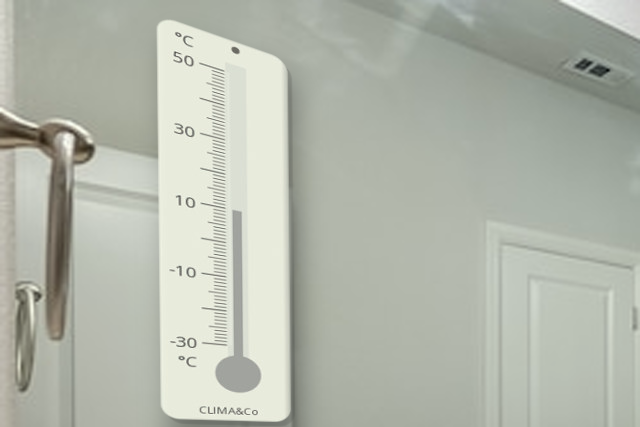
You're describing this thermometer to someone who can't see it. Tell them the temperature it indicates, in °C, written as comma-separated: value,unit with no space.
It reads 10,°C
